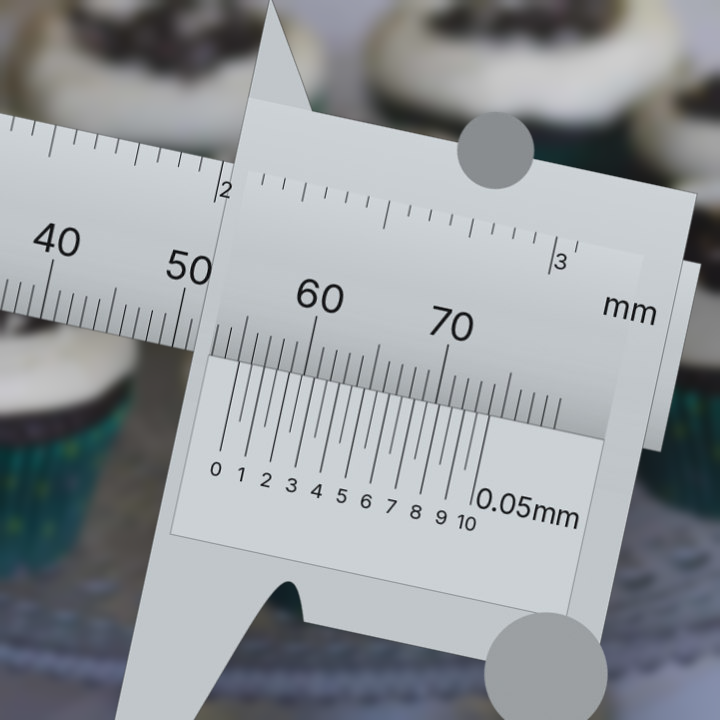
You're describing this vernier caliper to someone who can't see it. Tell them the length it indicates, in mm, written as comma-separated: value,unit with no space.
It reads 55.1,mm
